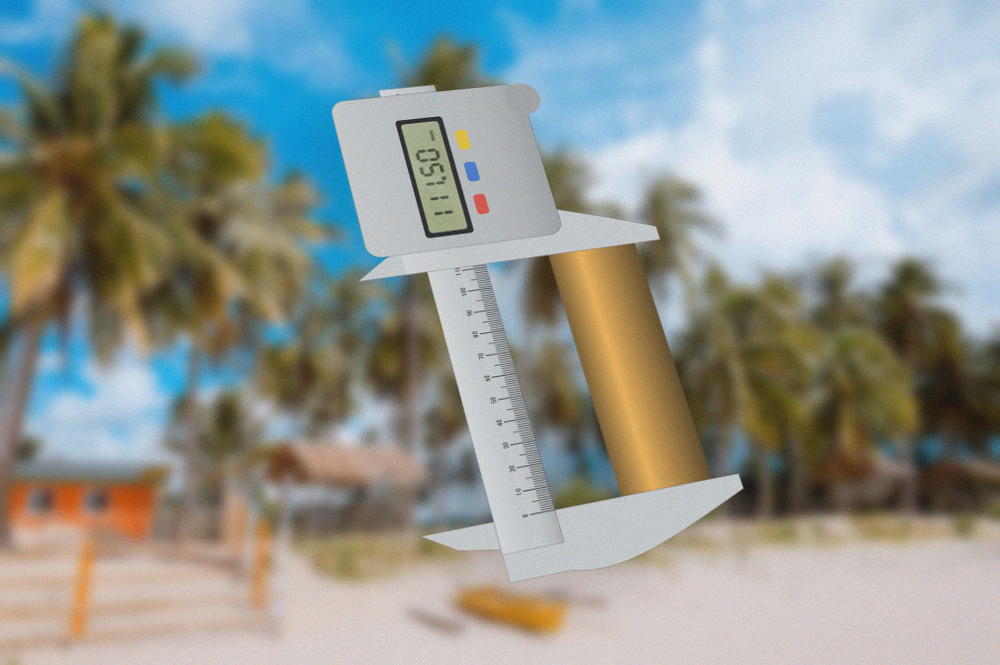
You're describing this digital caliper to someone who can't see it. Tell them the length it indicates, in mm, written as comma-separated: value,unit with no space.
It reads 111.50,mm
